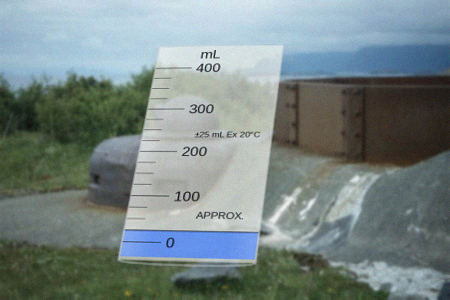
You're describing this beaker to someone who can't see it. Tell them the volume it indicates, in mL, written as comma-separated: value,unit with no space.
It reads 25,mL
